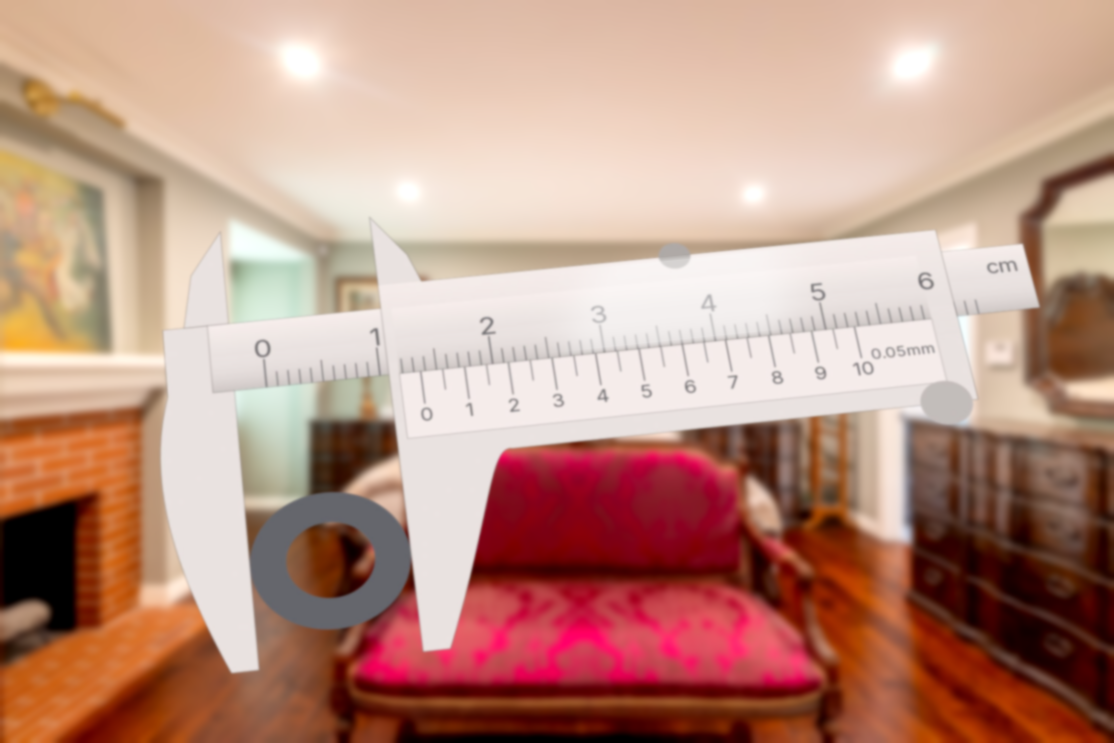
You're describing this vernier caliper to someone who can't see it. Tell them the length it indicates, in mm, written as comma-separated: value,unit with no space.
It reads 13.6,mm
